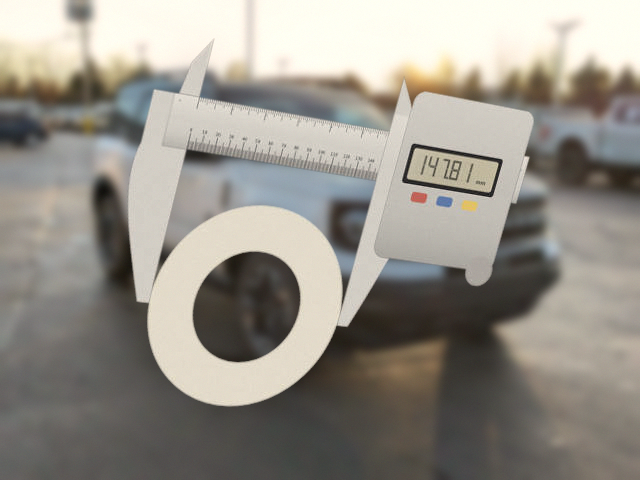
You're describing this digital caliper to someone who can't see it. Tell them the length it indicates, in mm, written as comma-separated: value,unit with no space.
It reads 147.81,mm
